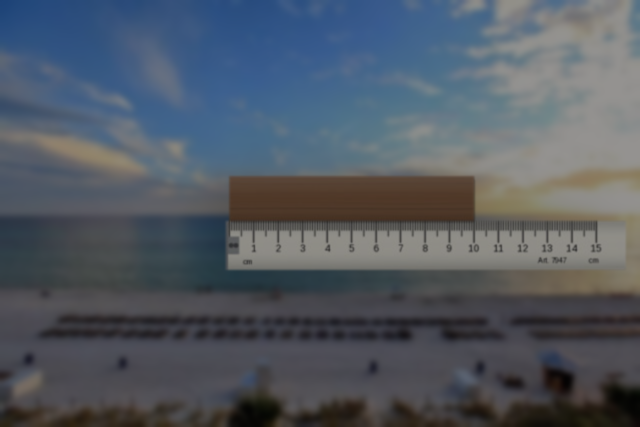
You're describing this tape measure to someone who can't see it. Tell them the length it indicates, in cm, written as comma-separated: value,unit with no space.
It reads 10,cm
